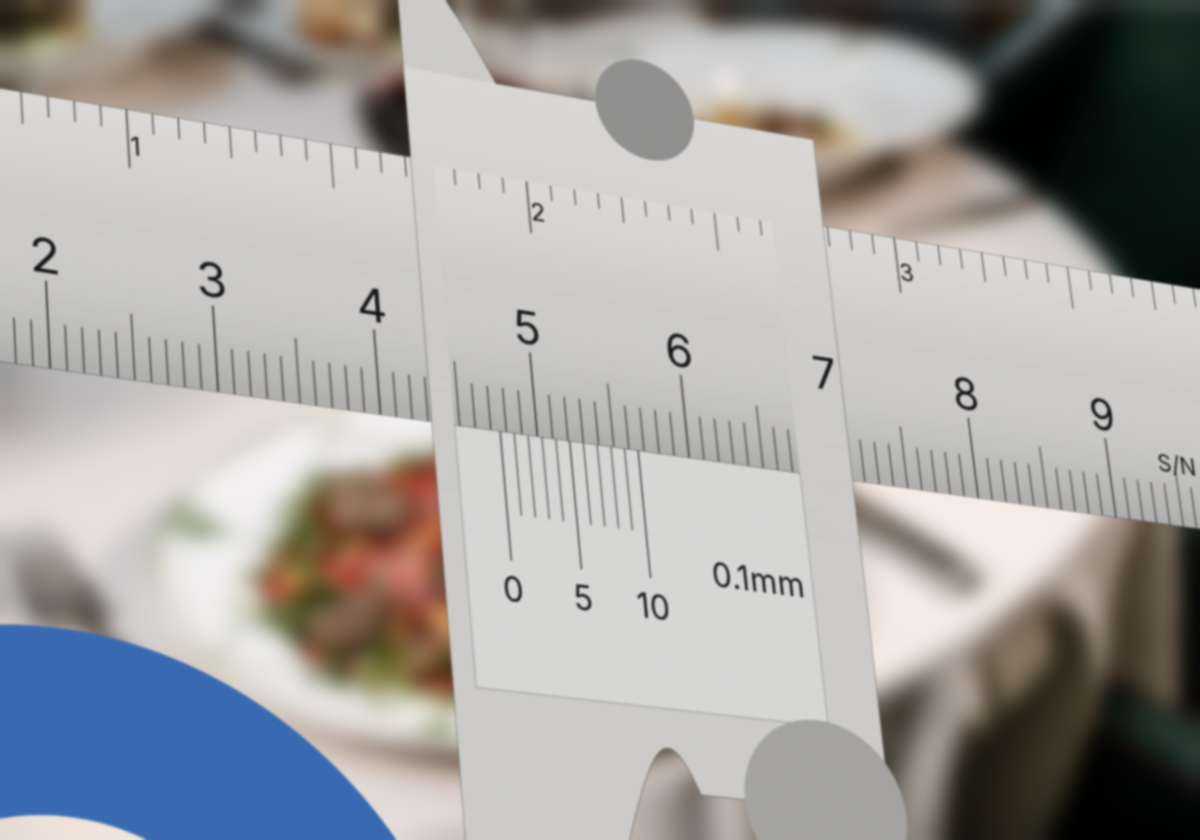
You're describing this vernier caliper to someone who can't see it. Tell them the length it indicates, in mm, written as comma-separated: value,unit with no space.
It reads 47.6,mm
